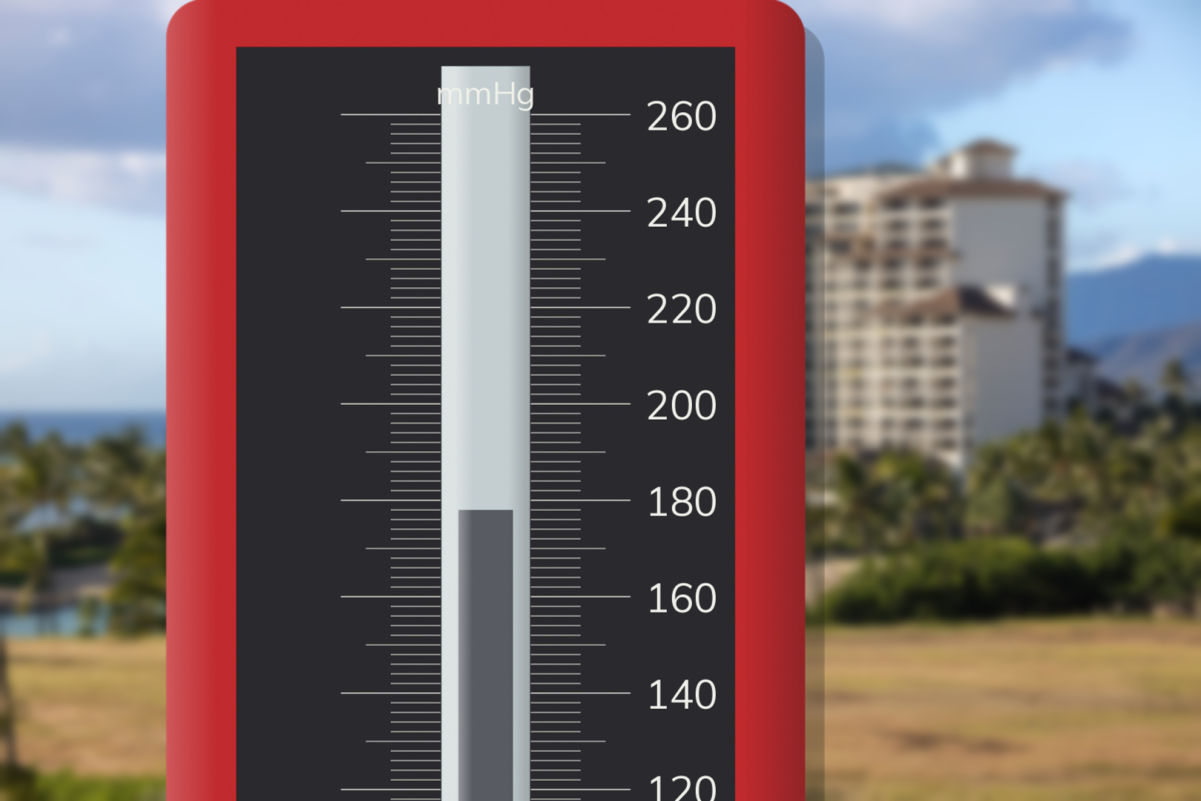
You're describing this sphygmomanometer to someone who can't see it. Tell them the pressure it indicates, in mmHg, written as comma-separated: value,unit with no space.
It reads 178,mmHg
